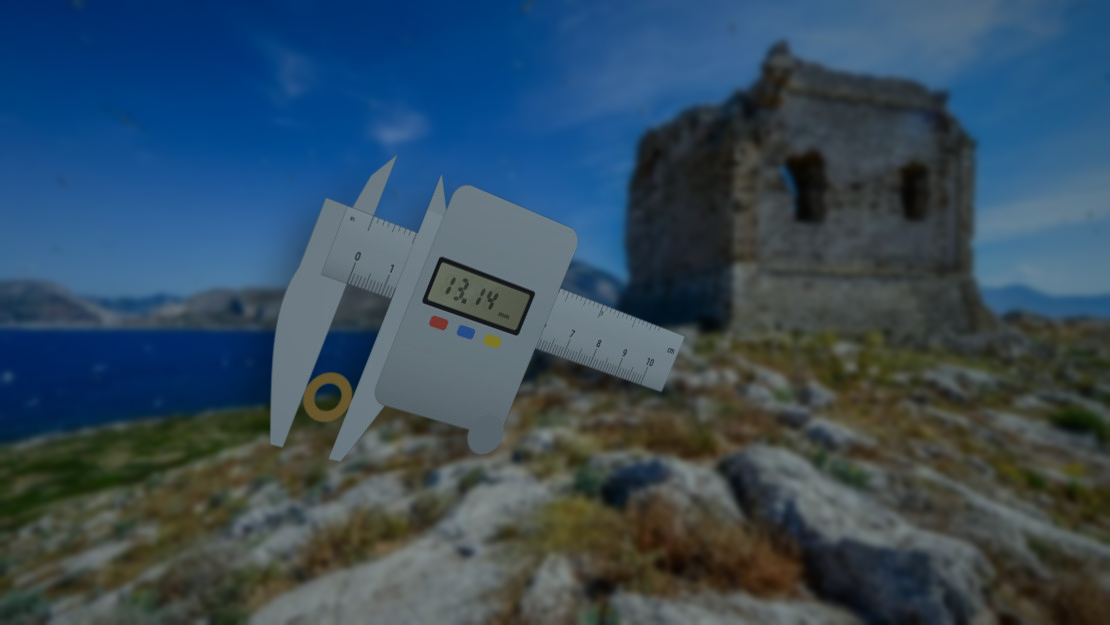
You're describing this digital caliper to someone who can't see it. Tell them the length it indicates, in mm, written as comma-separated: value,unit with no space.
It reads 13.14,mm
